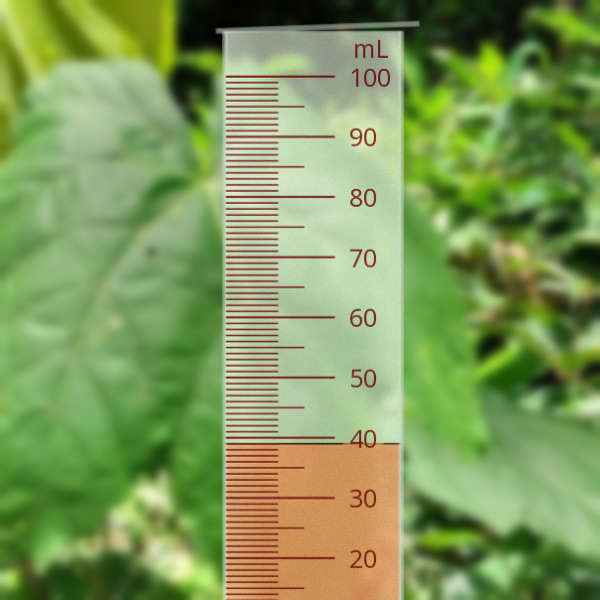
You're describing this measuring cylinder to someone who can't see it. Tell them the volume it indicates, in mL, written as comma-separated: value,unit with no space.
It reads 39,mL
